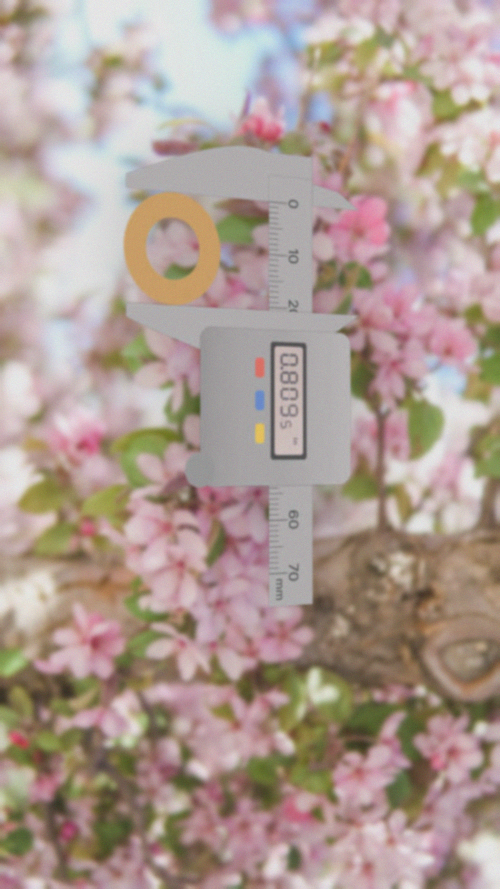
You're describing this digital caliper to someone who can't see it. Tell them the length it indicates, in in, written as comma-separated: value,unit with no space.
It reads 0.8095,in
